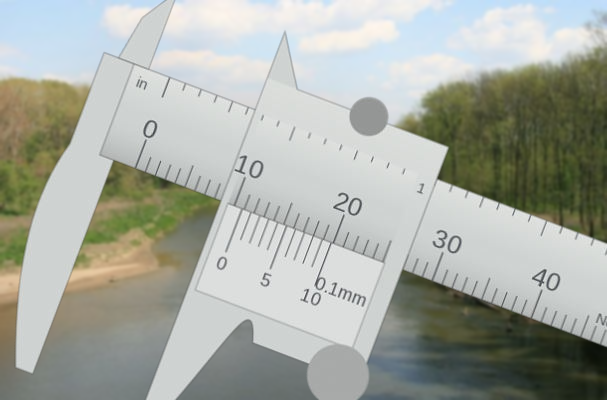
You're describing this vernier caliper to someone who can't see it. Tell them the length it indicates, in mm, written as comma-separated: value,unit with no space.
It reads 10.8,mm
